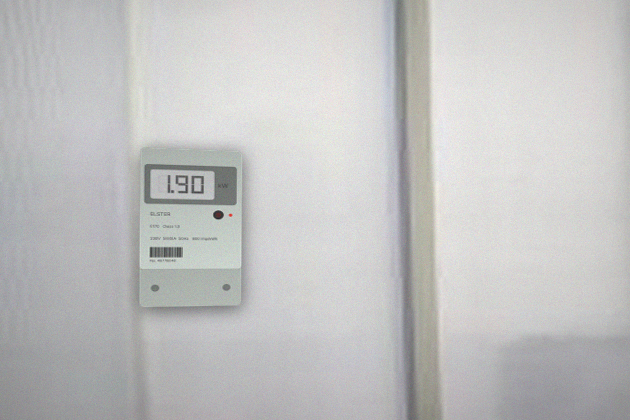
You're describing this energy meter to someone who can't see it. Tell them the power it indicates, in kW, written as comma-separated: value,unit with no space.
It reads 1.90,kW
